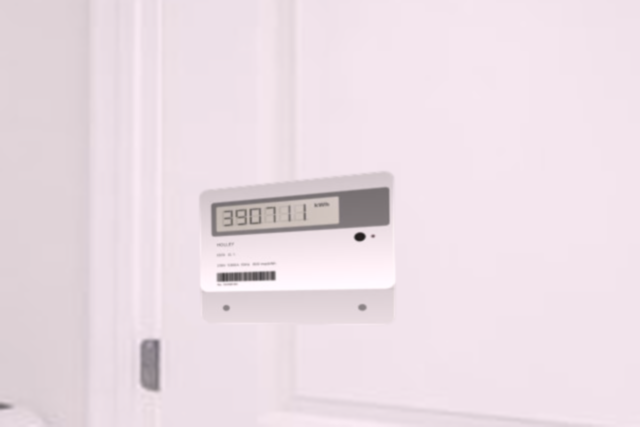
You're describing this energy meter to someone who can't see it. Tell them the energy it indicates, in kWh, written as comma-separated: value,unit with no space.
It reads 390711,kWh
